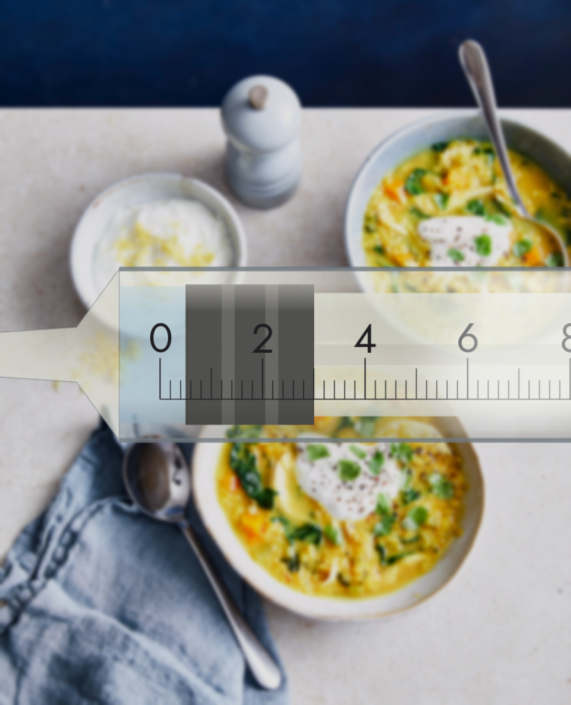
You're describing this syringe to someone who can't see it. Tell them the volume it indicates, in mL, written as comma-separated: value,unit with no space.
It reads 0.5,mL
